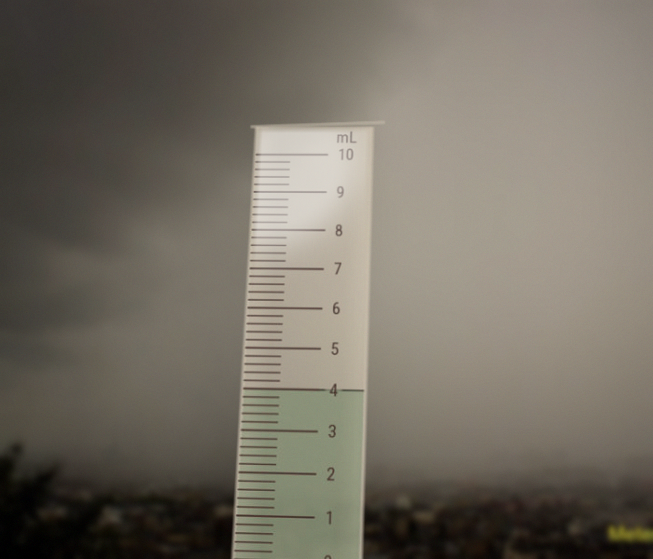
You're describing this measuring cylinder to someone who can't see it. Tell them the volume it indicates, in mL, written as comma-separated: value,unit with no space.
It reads 4,mL
